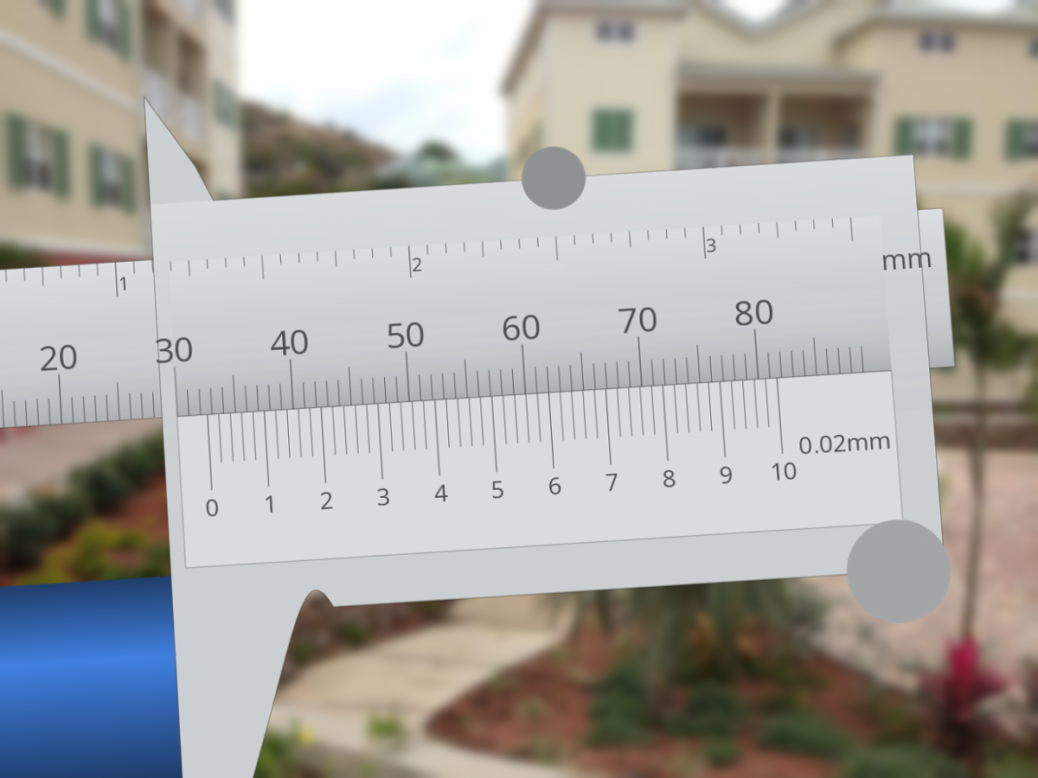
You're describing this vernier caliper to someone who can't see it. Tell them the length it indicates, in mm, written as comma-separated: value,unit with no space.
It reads 32.6,mm
